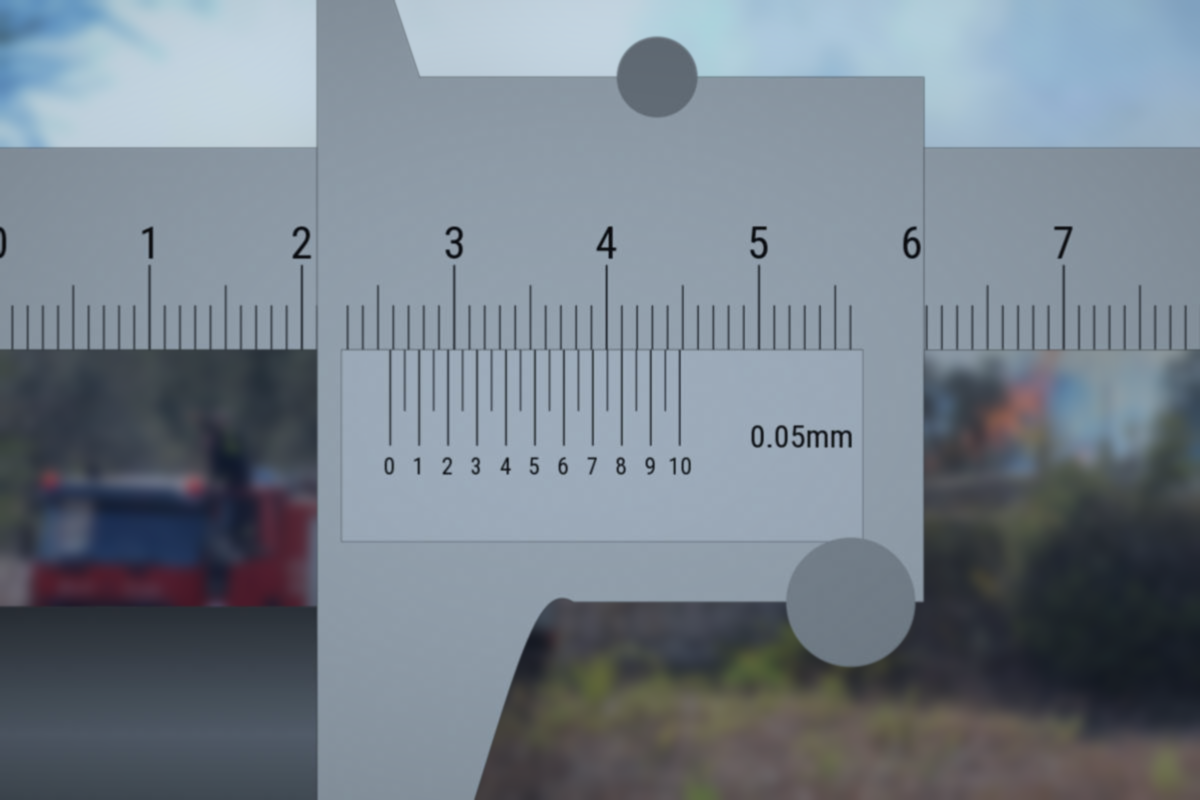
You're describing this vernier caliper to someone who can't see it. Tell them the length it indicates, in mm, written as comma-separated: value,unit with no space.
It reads 25.8,mm
